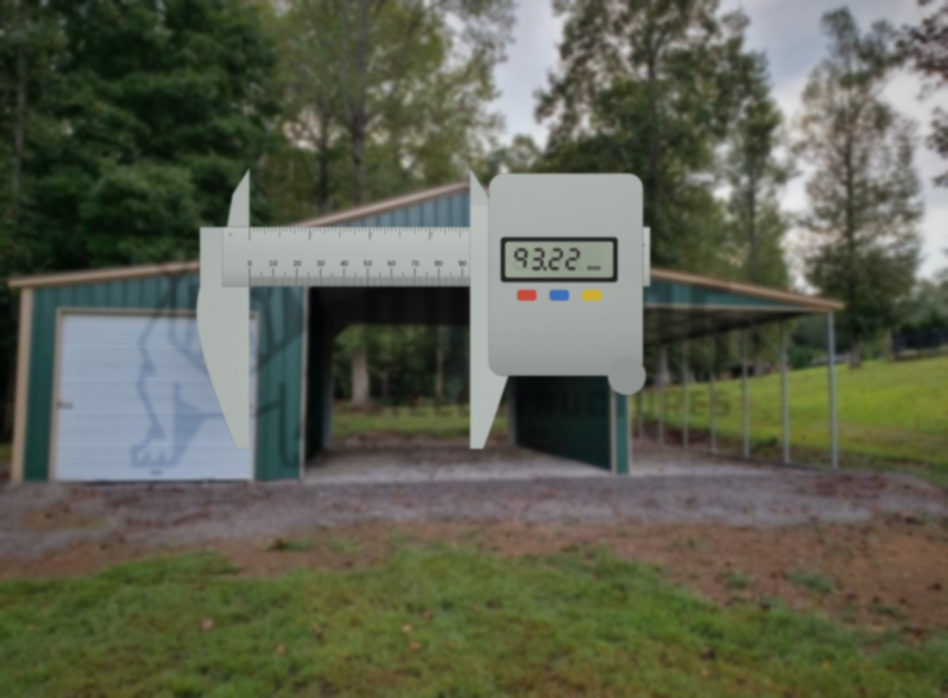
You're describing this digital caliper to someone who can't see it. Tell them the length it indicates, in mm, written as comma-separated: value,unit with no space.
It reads 93.22,mm
